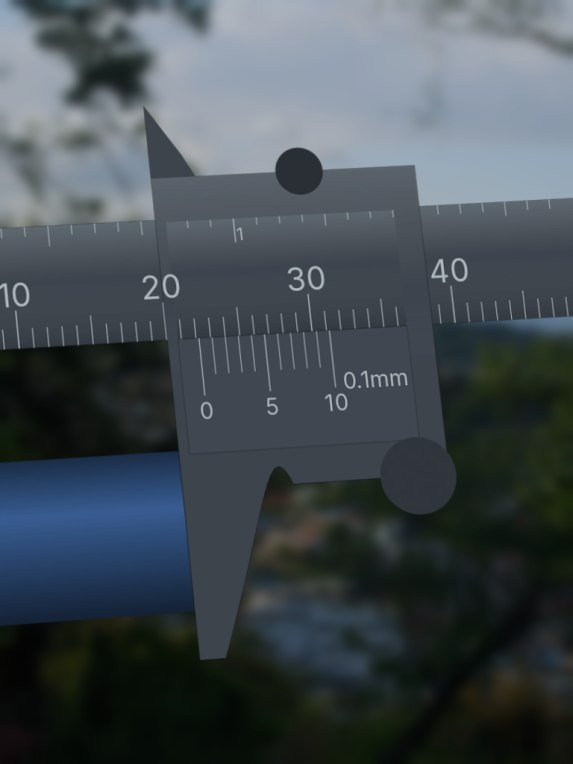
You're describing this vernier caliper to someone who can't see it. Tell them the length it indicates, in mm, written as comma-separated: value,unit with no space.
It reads 22.2,mm
